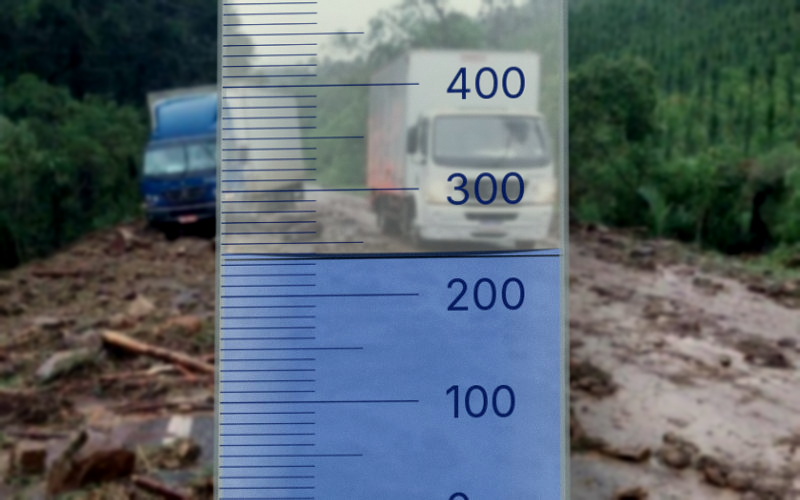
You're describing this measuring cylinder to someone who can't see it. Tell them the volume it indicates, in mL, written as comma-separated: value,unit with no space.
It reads 235,mL
